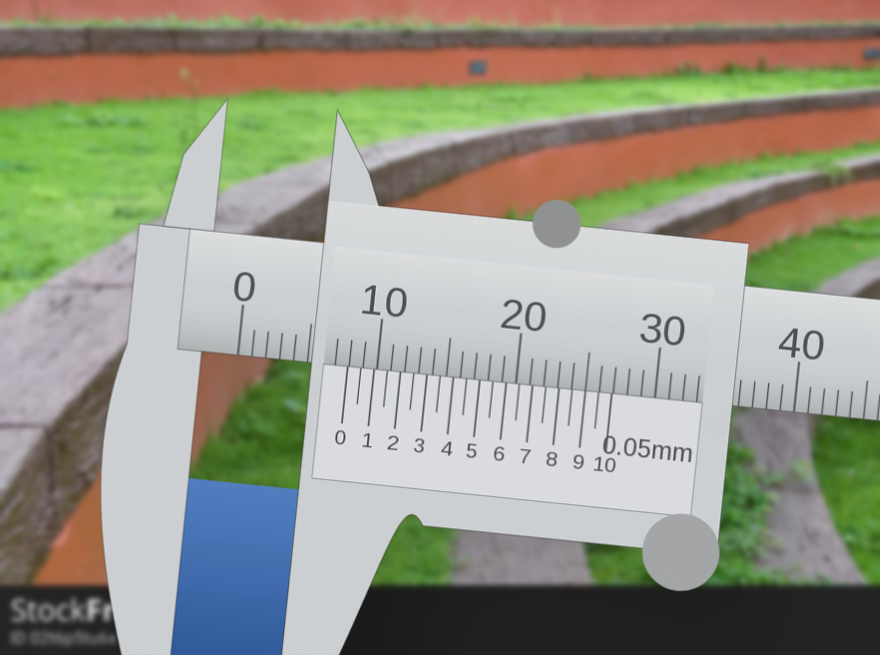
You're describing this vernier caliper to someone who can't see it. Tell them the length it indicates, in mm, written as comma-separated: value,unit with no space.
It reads 7.9,mm
